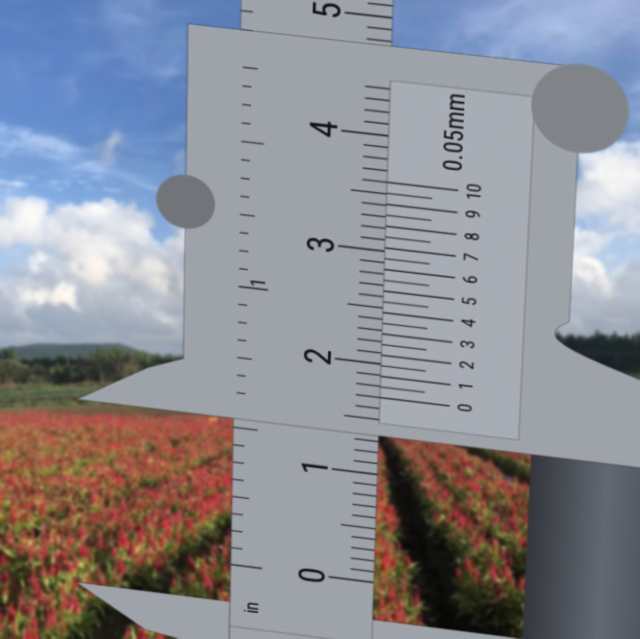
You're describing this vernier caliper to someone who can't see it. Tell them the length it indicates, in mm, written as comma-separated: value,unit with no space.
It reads 17.0,mm
